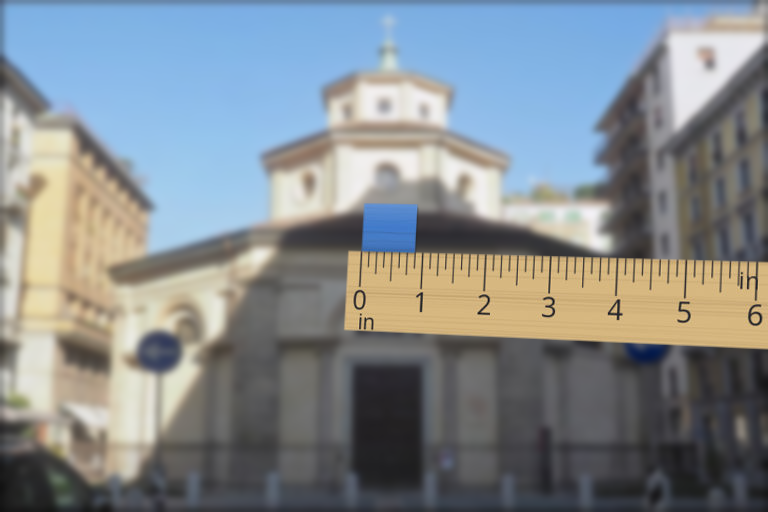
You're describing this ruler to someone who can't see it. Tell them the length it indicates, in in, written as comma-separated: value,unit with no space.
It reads 0.875,in
